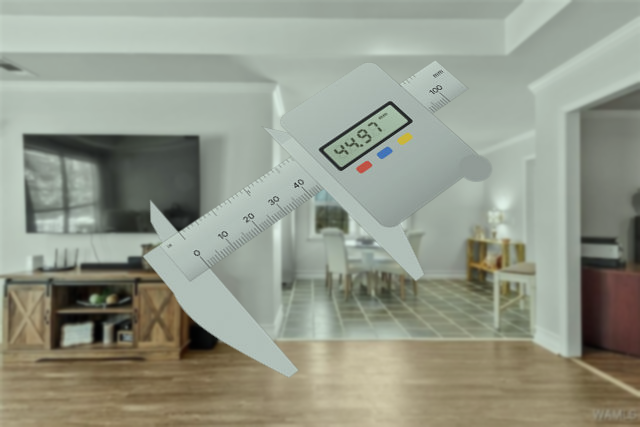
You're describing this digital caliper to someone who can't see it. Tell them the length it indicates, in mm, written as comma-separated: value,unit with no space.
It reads 44.97,mm
